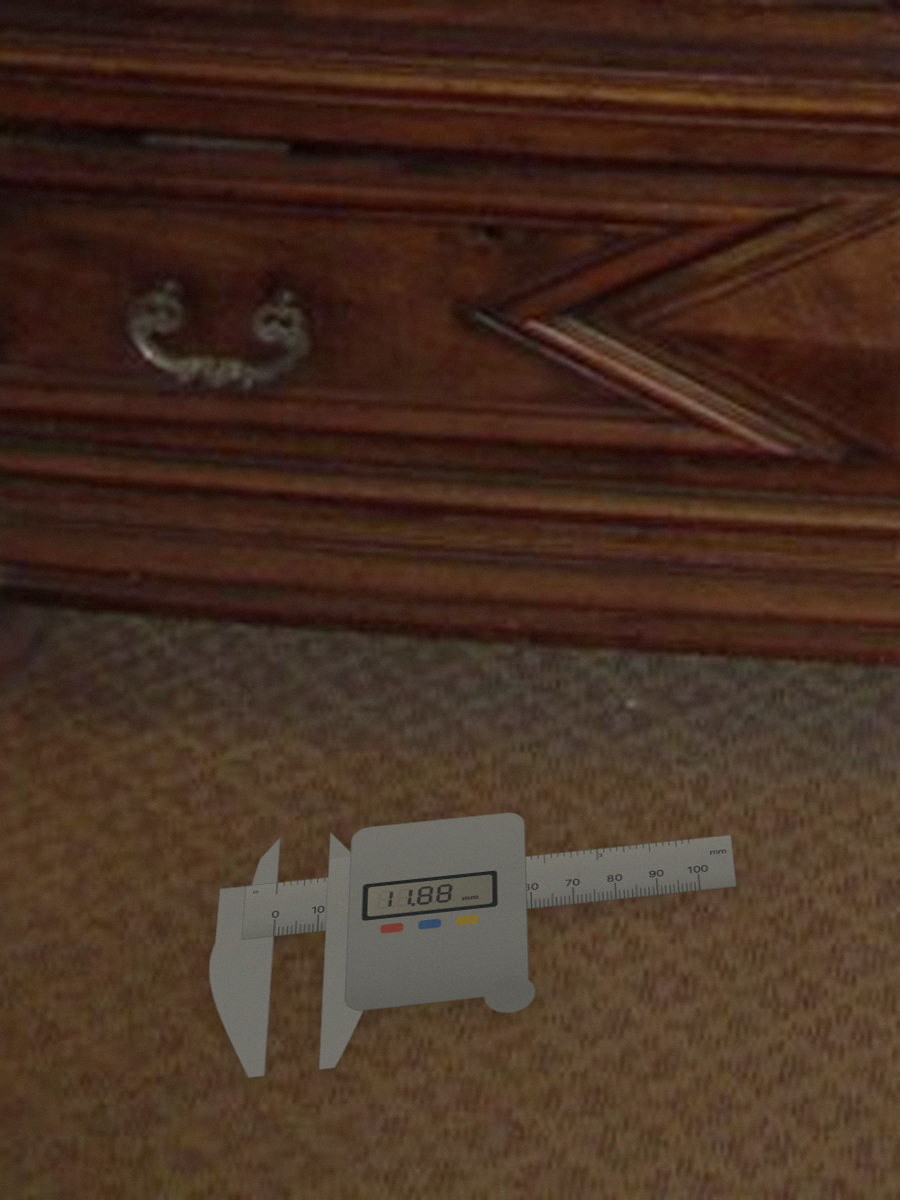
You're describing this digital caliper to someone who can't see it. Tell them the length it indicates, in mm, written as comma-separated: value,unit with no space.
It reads 11.88,mm
